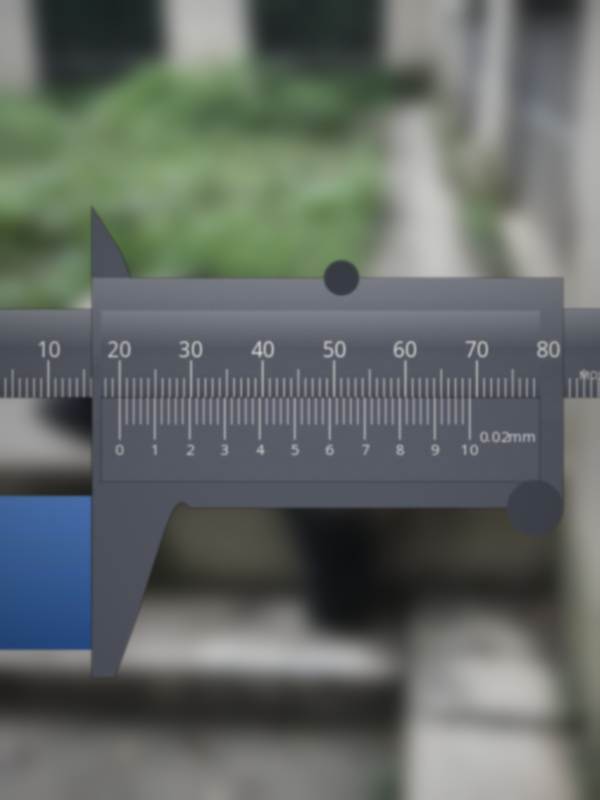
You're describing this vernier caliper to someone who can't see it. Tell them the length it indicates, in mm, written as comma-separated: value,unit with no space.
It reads 20.0,mm
